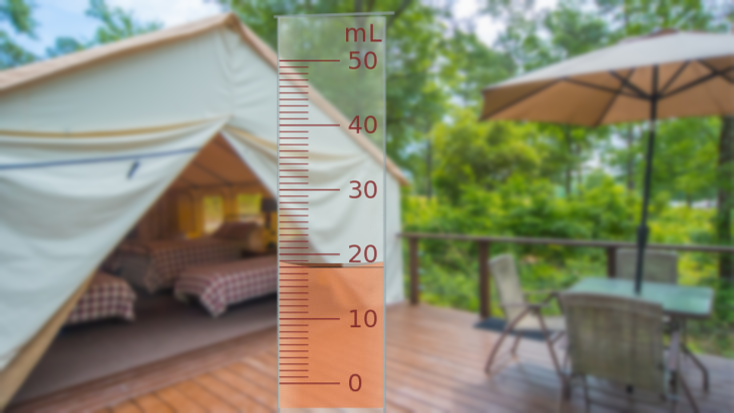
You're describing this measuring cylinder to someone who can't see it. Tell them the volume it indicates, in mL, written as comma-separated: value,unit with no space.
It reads 18,mL
